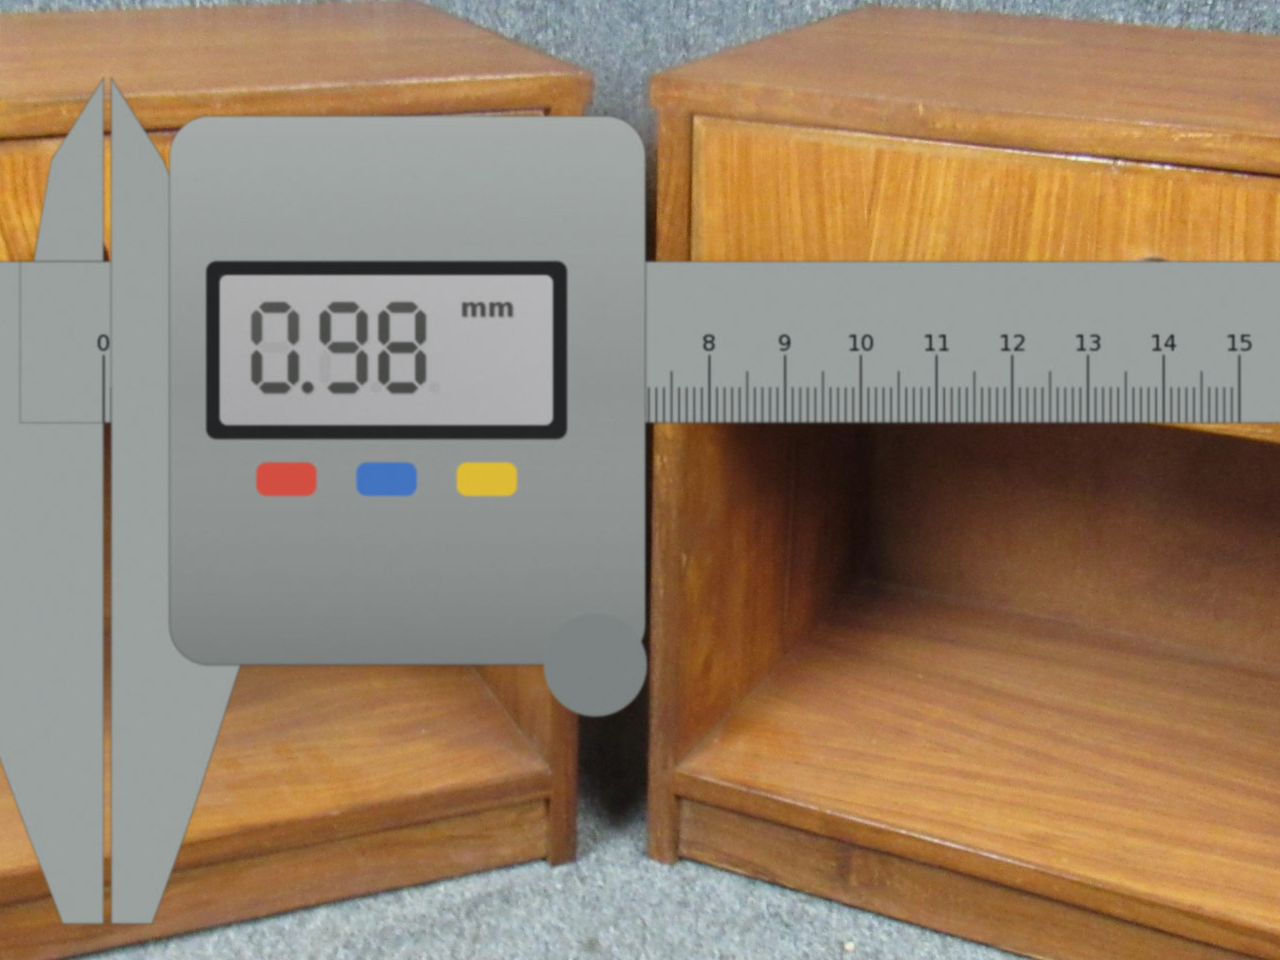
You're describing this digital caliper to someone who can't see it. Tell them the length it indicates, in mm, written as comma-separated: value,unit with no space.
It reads 0.98,mm
